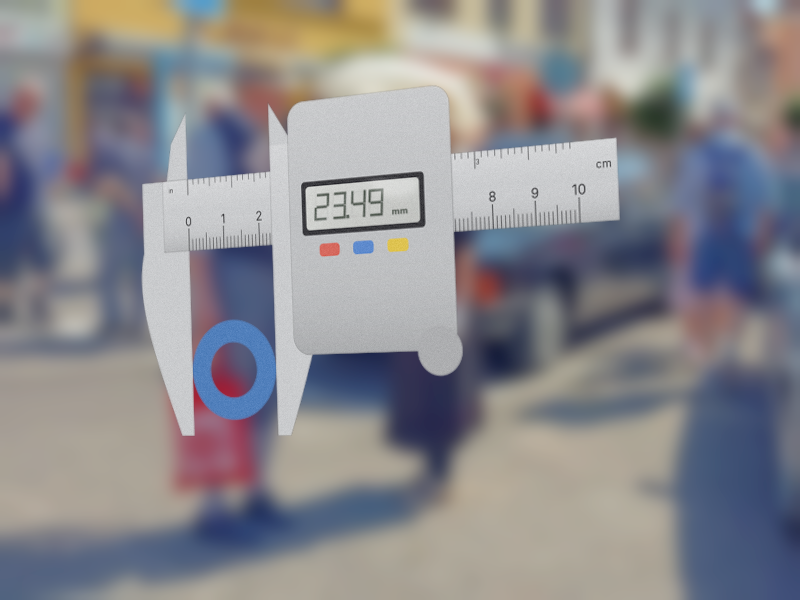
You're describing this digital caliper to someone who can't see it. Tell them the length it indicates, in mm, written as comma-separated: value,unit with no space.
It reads 23.49,mm
